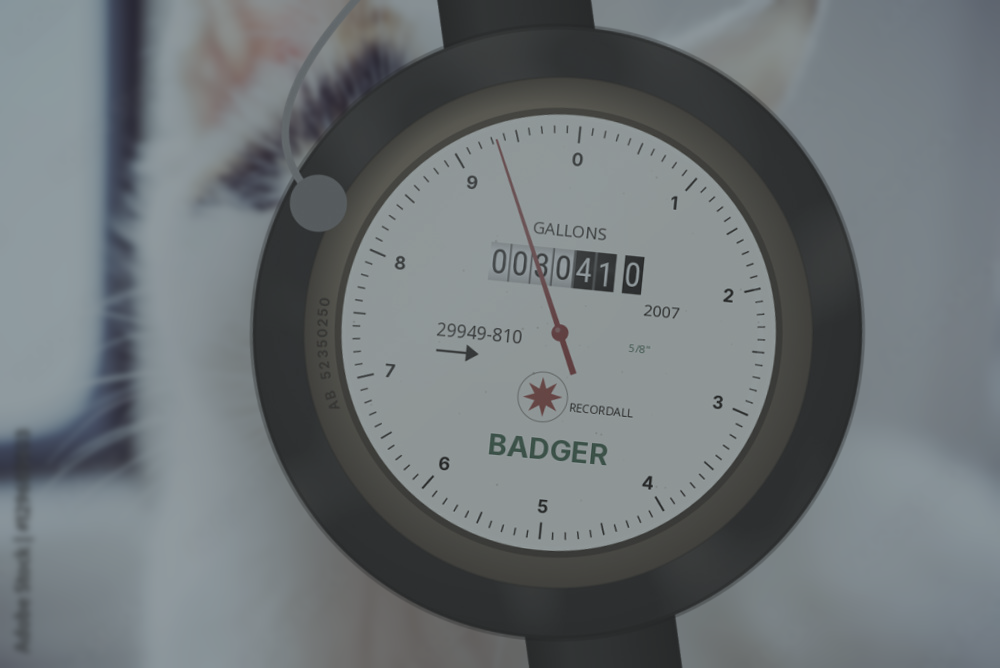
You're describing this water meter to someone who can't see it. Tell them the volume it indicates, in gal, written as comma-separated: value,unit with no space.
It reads 30409.3,gal
